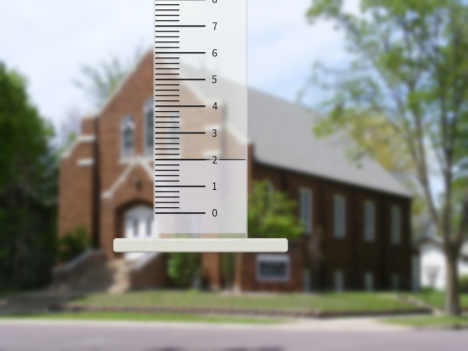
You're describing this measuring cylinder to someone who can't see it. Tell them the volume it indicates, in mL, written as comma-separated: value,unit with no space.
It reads 2,mL
